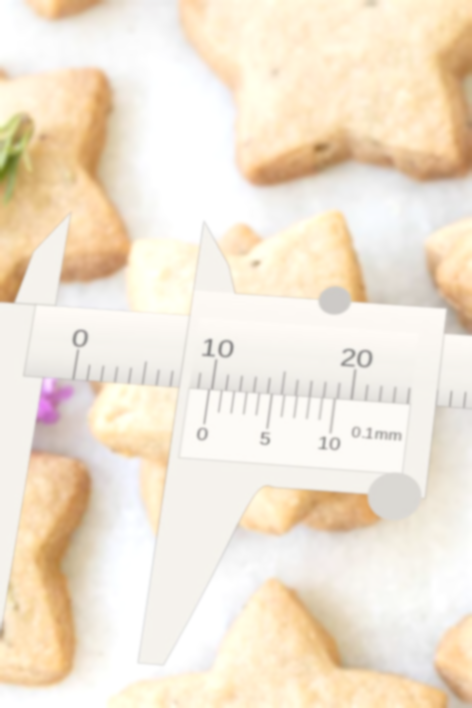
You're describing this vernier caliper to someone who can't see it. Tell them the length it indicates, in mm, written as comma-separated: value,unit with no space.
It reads 9.8,mm
